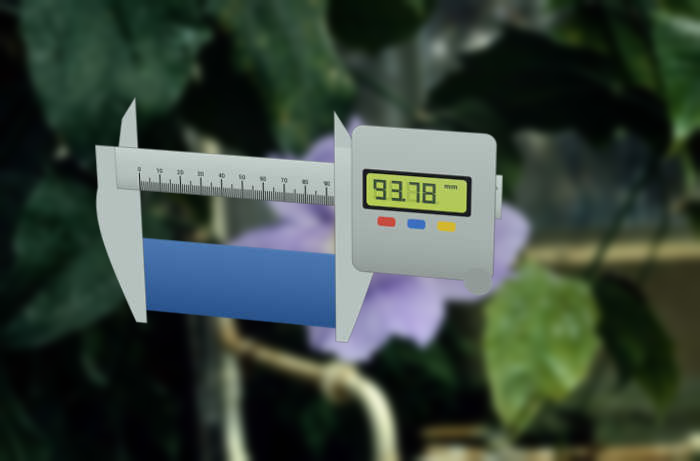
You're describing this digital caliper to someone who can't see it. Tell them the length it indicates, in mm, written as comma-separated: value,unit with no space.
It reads 93.78,mm
